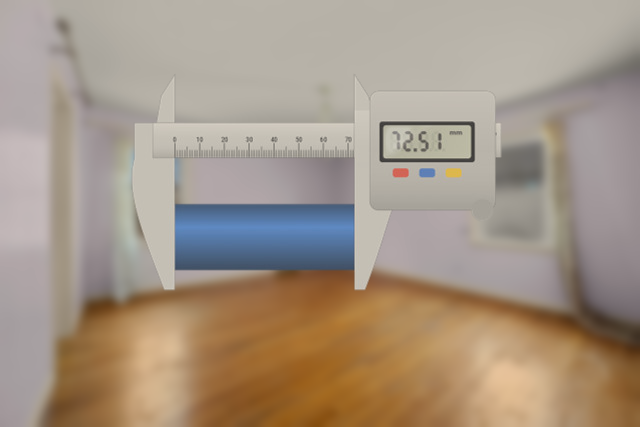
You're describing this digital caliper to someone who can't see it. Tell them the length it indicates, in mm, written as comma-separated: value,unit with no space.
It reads 72.51,mm
